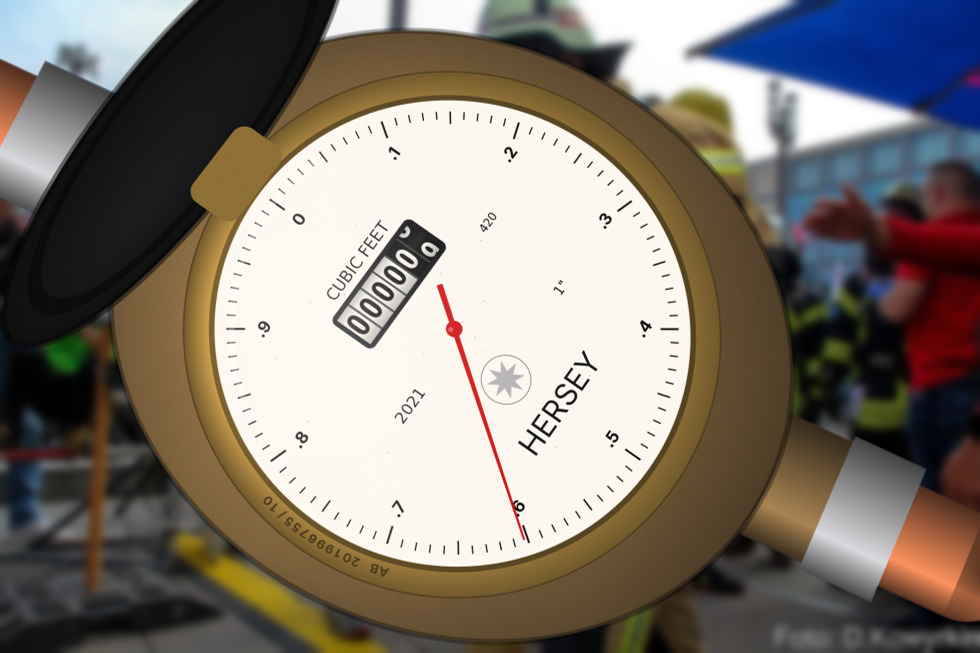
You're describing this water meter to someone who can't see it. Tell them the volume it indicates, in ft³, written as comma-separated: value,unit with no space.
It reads 8.60,ft³
